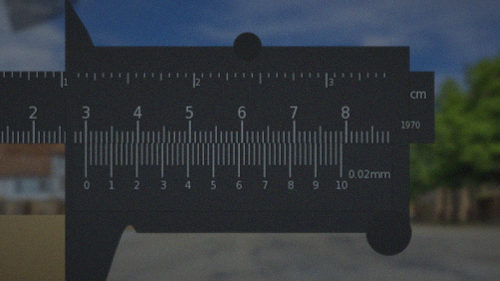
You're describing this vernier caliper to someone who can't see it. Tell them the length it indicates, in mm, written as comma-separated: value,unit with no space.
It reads 30.0,mm
